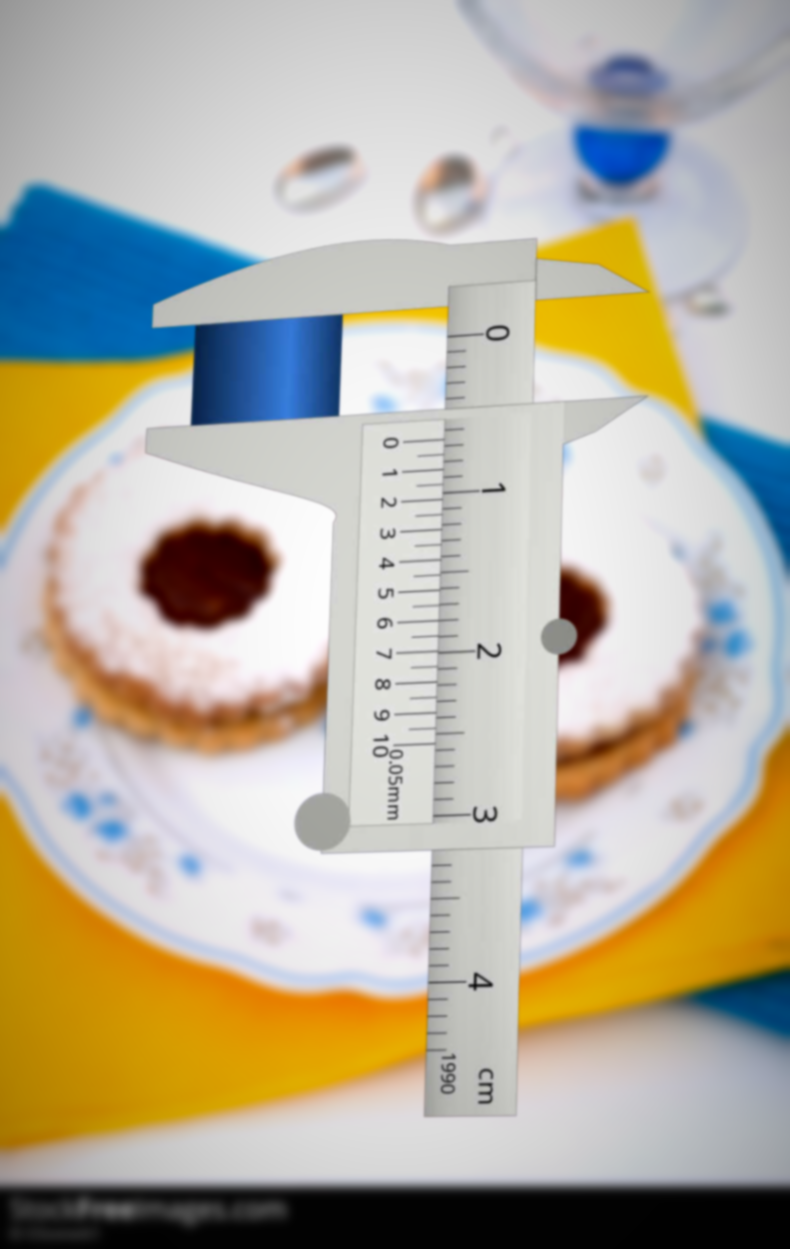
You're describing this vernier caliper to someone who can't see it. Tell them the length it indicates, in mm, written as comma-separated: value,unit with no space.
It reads 6.6,mm
